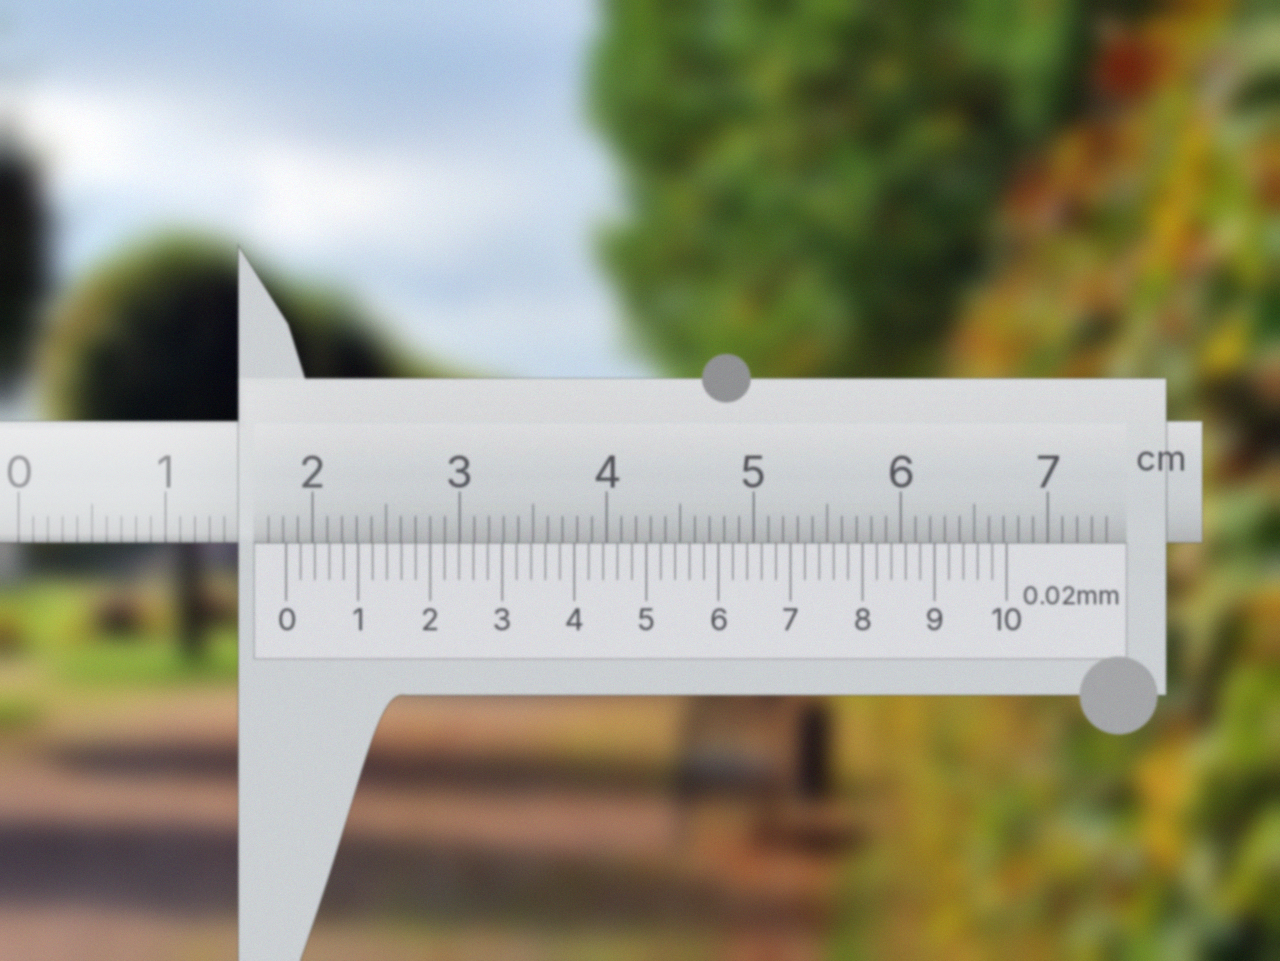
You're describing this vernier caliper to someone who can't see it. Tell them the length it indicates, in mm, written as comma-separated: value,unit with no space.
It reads 18.2,mm
